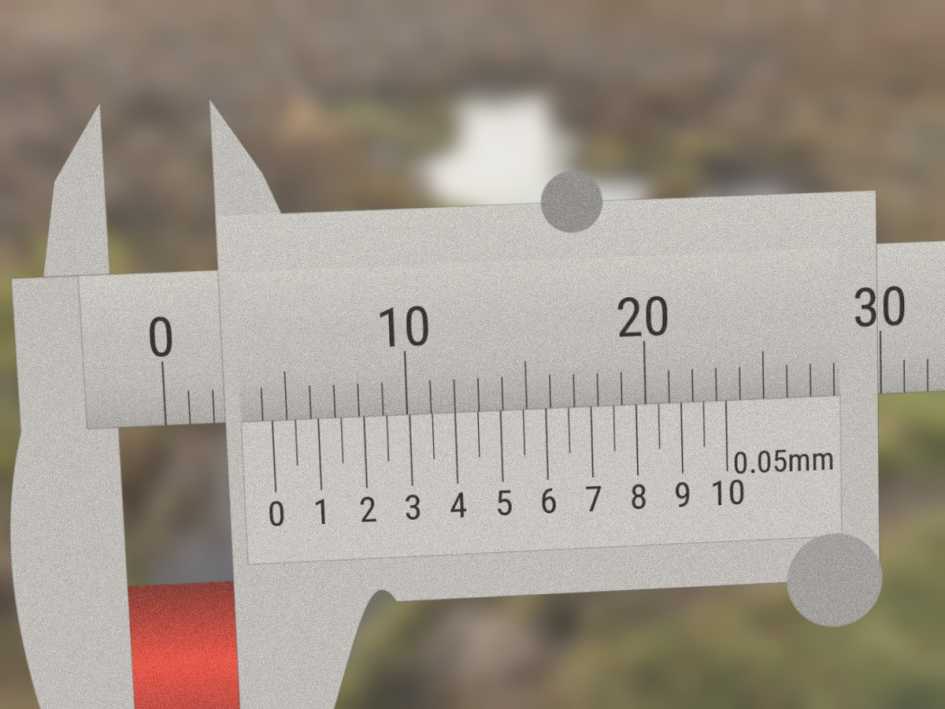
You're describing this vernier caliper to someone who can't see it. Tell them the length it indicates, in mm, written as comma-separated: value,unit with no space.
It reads 4.40,mm
